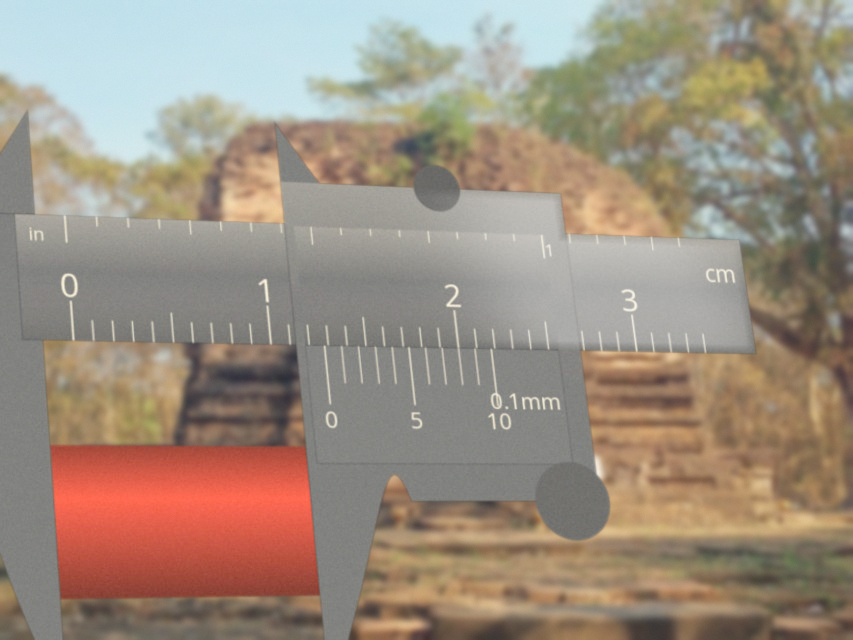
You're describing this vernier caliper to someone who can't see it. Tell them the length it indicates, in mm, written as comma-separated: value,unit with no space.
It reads 12.8,mm
